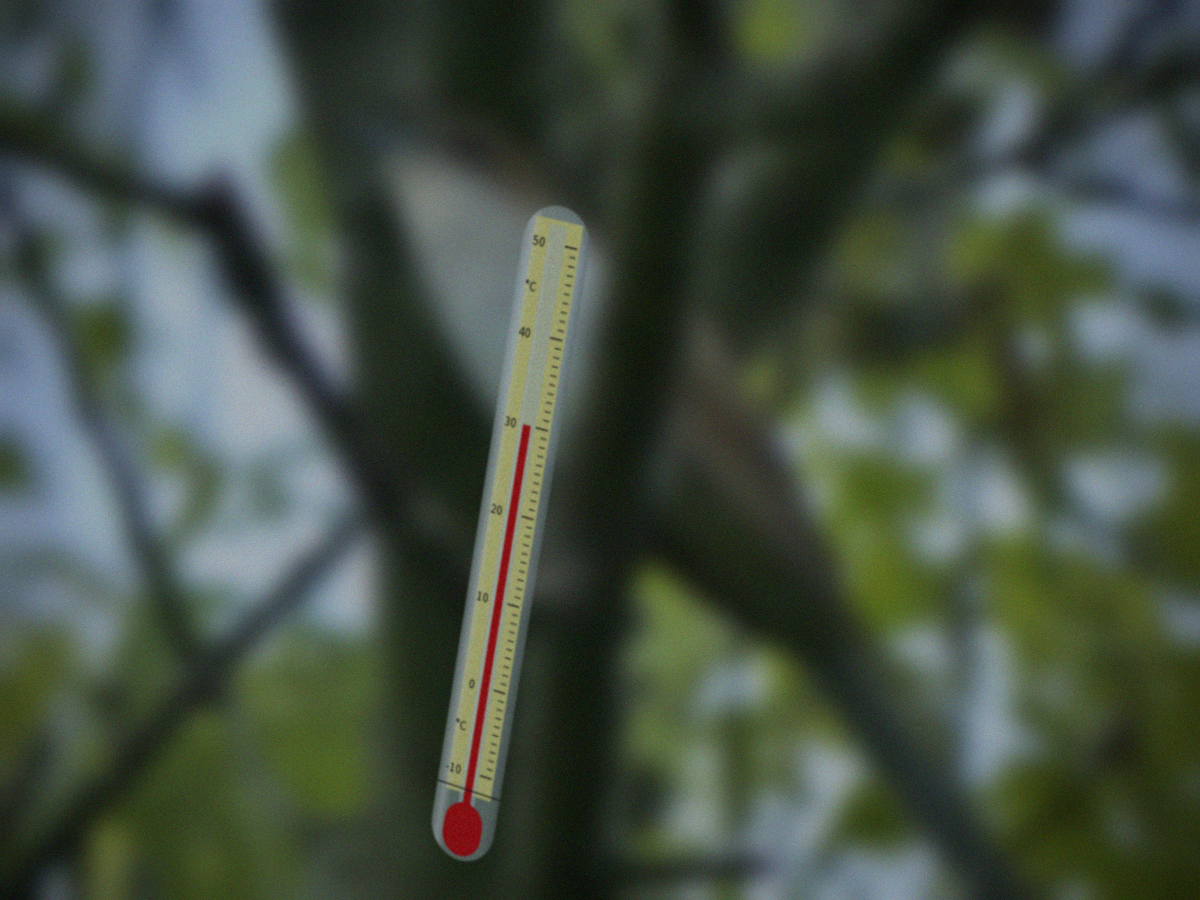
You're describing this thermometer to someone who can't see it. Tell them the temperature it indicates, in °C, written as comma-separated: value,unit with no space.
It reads 30,°C
